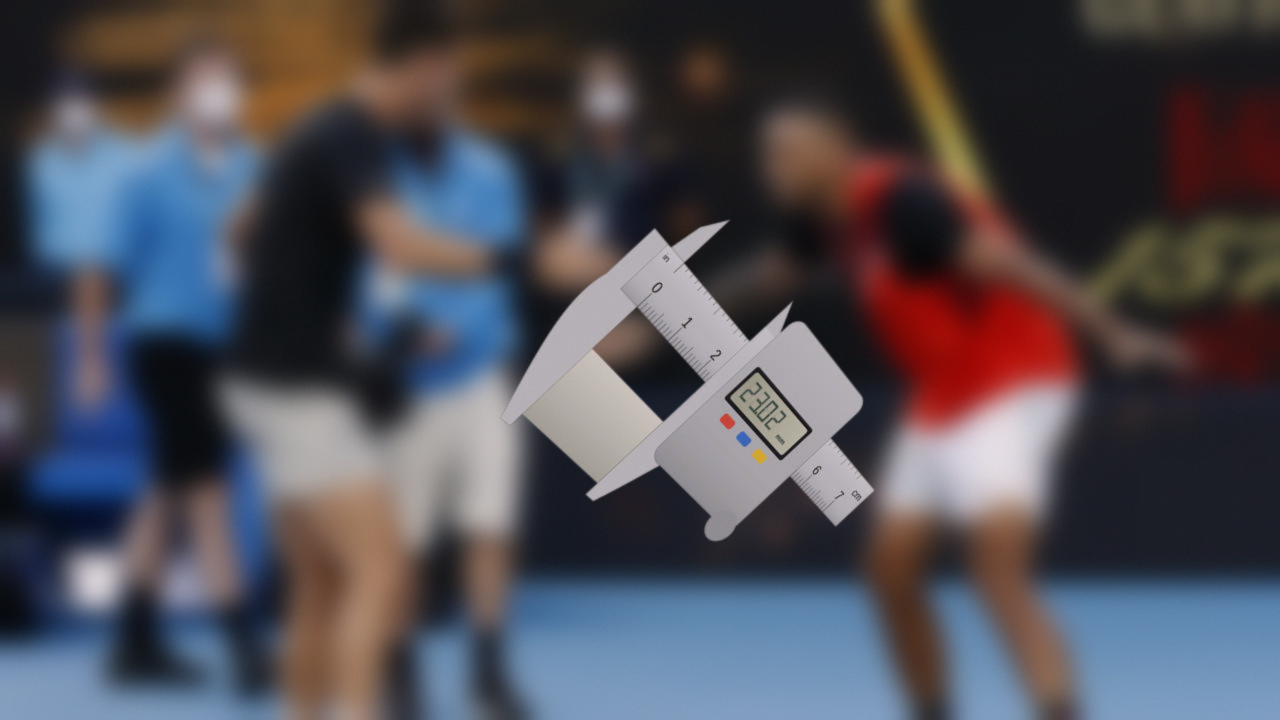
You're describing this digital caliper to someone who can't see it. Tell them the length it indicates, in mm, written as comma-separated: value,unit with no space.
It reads 23.02,mm
